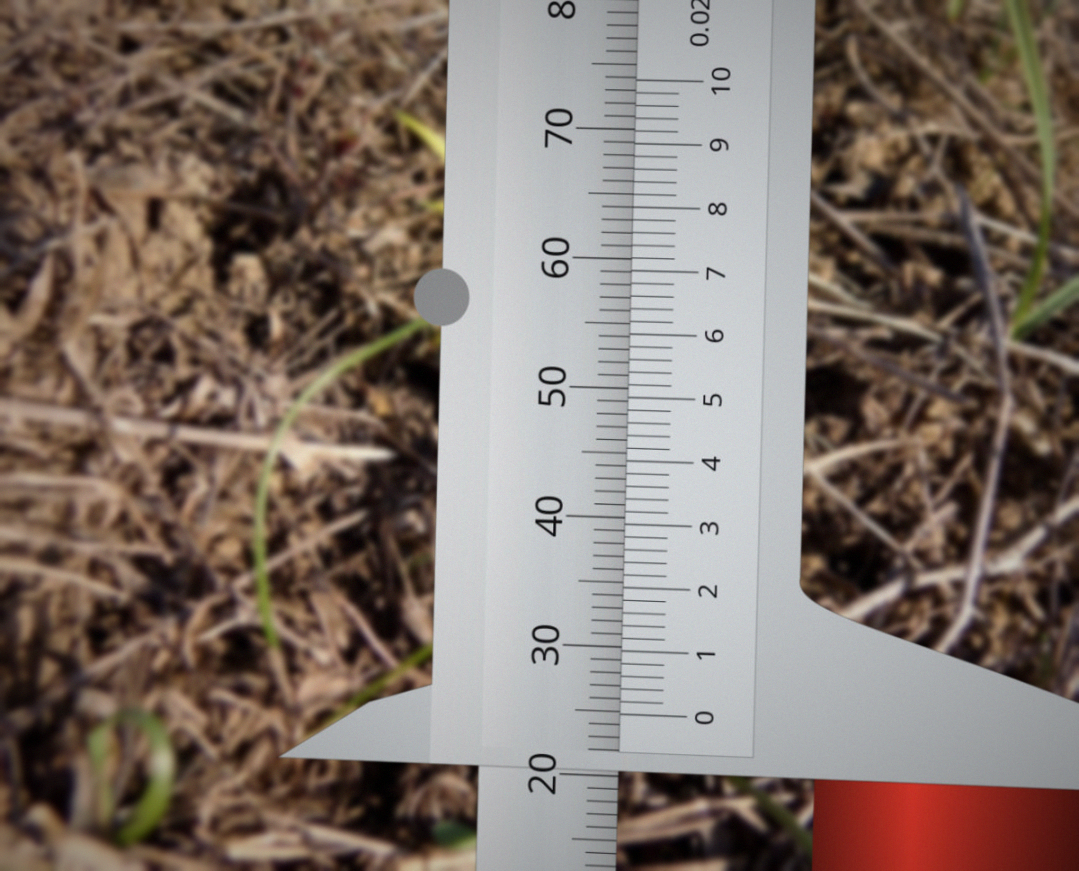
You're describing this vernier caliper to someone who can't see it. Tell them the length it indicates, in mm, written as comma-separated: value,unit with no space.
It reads 24.8,mm
